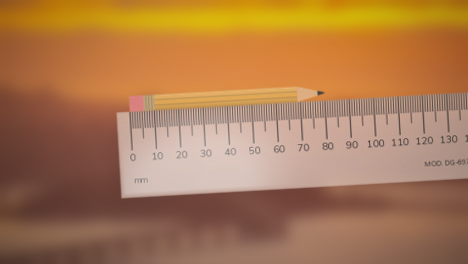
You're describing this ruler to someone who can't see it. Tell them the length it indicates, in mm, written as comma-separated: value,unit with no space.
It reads 80,mm
